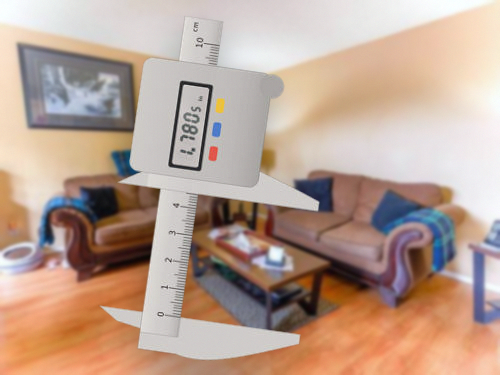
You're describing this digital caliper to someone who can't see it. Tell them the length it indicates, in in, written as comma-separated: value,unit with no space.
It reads 1.7805,in
